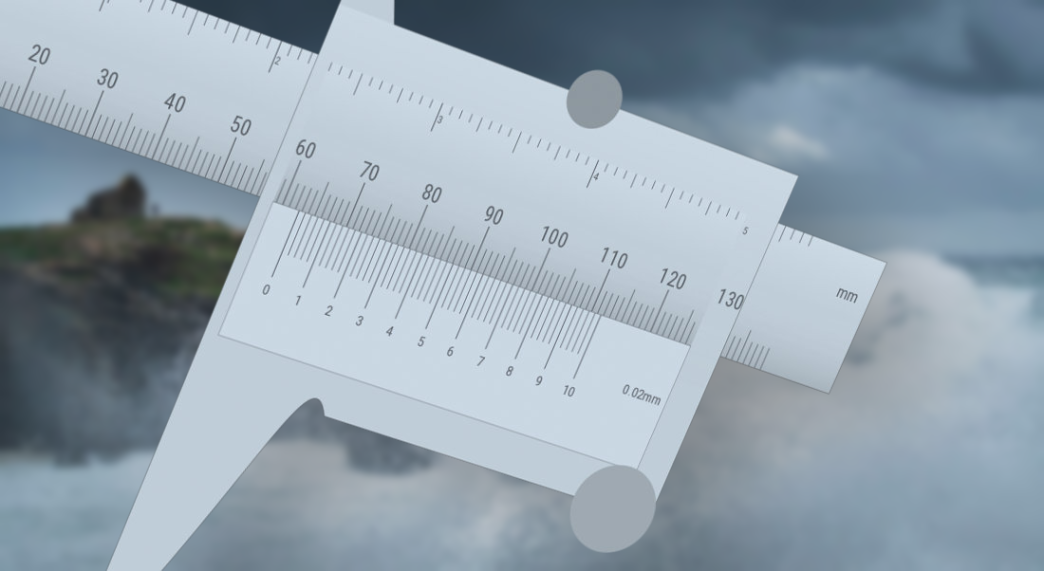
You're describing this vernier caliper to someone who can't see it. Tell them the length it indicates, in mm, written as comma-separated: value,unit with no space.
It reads 62.6,mm
